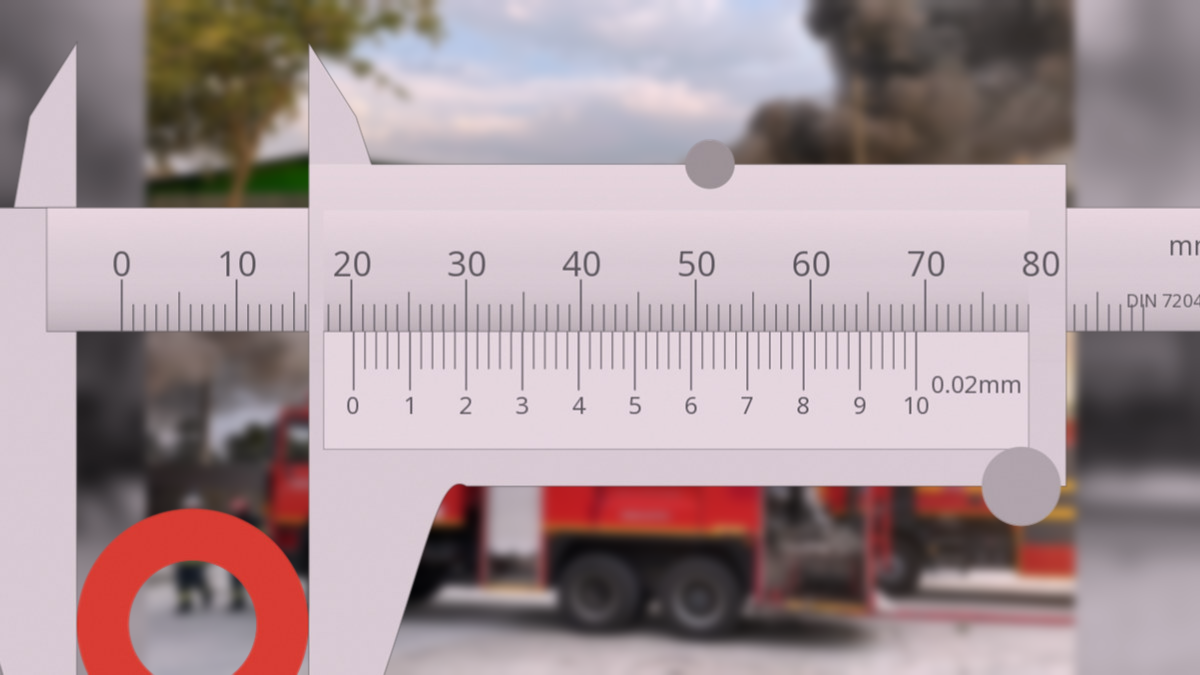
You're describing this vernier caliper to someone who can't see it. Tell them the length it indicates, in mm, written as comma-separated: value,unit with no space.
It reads 20.2,mm
